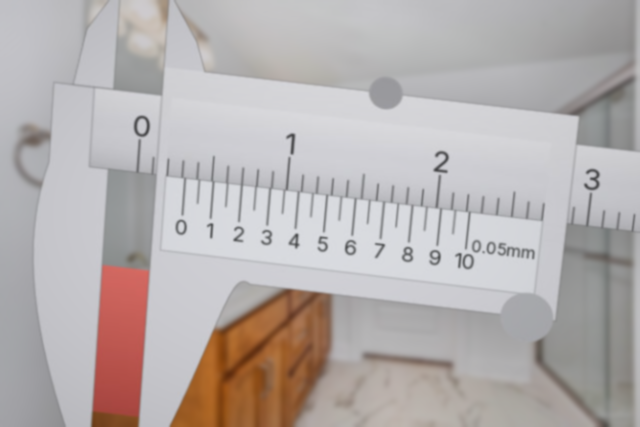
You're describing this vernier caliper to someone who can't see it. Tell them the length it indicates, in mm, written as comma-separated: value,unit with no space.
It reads 3.2,mm
